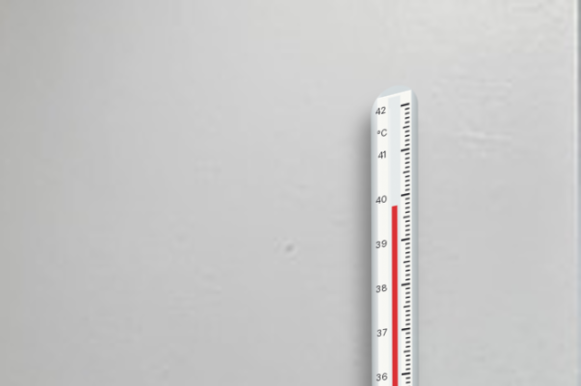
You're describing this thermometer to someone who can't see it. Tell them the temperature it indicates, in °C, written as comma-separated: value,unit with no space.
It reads 39.8,°C
